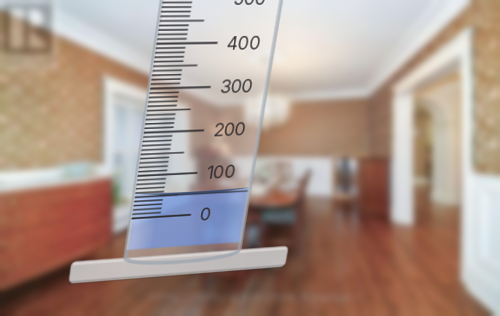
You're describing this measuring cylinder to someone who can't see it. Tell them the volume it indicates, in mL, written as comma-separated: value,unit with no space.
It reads 50,mL
